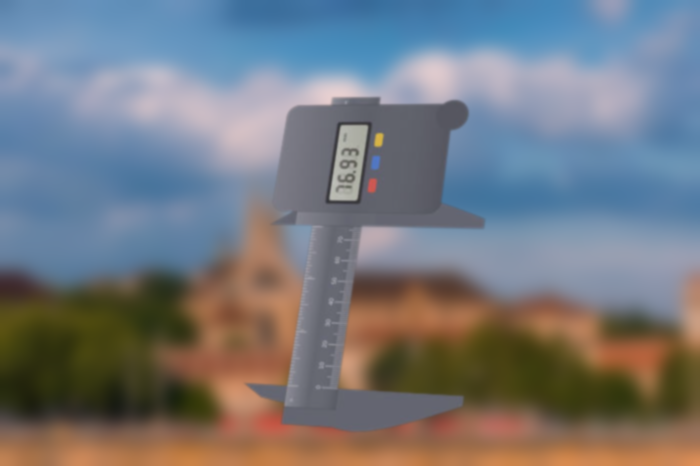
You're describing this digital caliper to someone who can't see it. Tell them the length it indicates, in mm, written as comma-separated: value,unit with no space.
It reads 76.93,mm
